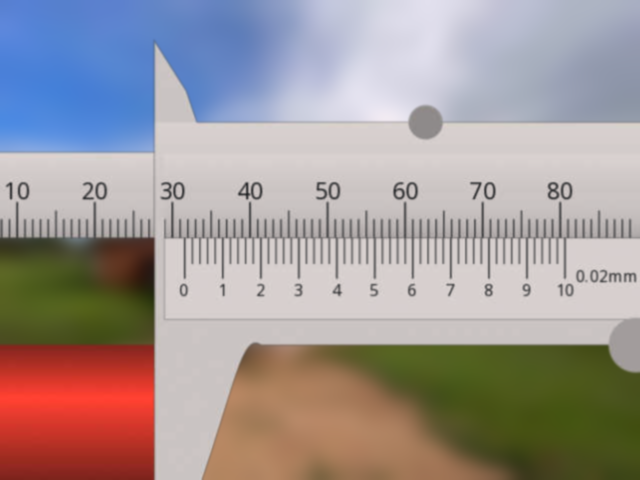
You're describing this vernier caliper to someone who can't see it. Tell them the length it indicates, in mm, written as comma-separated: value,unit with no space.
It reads 31.6,mm
